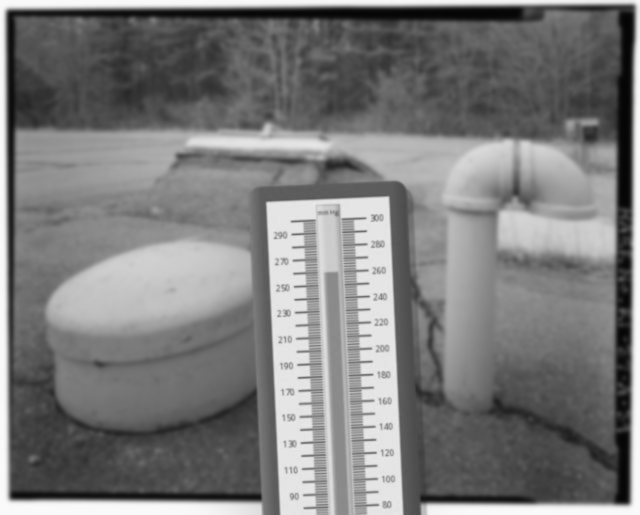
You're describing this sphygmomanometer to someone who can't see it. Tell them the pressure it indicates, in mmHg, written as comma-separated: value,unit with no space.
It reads 260,mmHg
